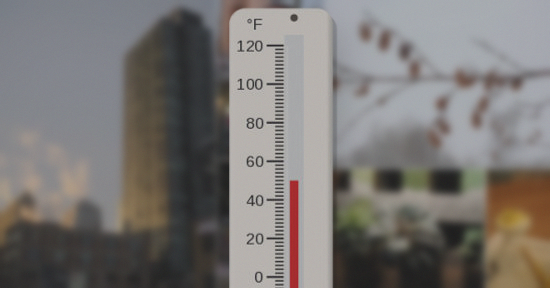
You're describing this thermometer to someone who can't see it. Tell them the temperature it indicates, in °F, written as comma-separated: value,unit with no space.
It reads 50,°F
